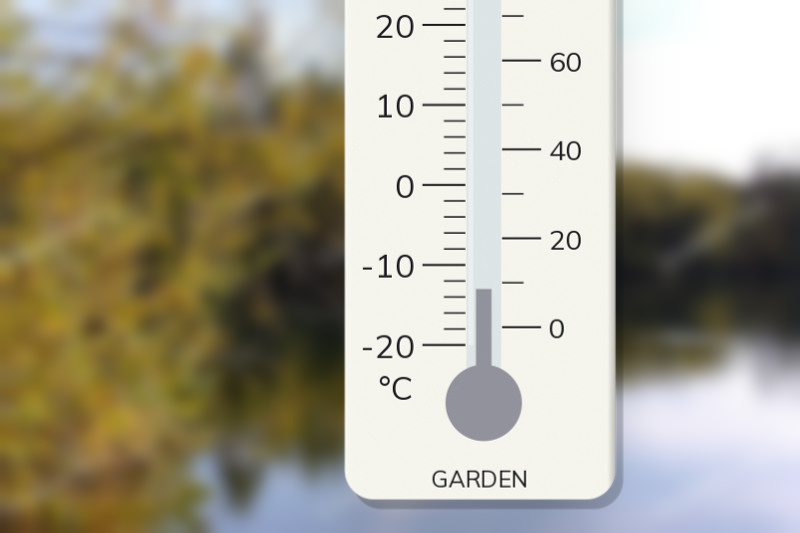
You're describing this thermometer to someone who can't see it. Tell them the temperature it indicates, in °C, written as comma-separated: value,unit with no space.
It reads -13,°C
